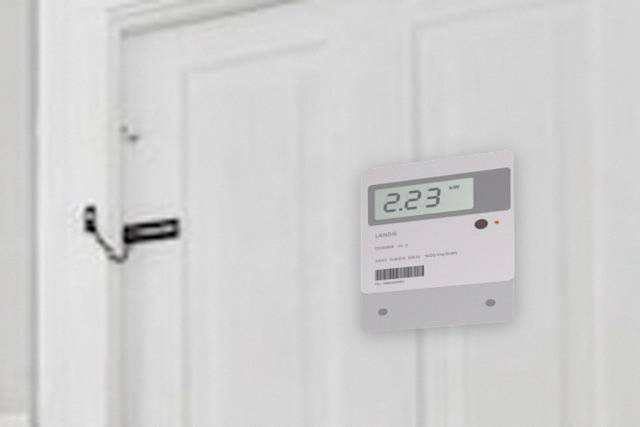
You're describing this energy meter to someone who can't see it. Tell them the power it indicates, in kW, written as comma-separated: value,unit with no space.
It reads 2.23,kW
